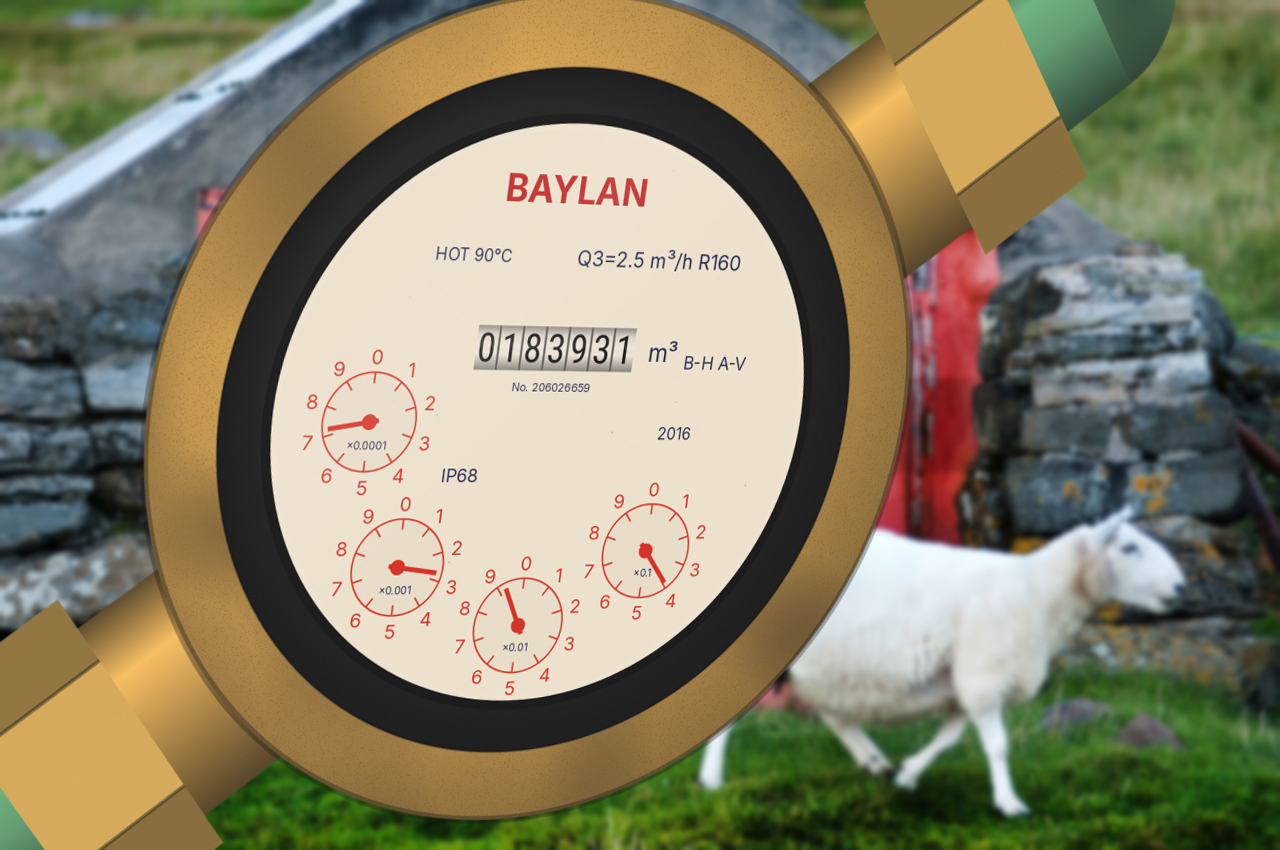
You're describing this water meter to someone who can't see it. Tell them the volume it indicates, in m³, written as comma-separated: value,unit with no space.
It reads 183931.3927,m³
